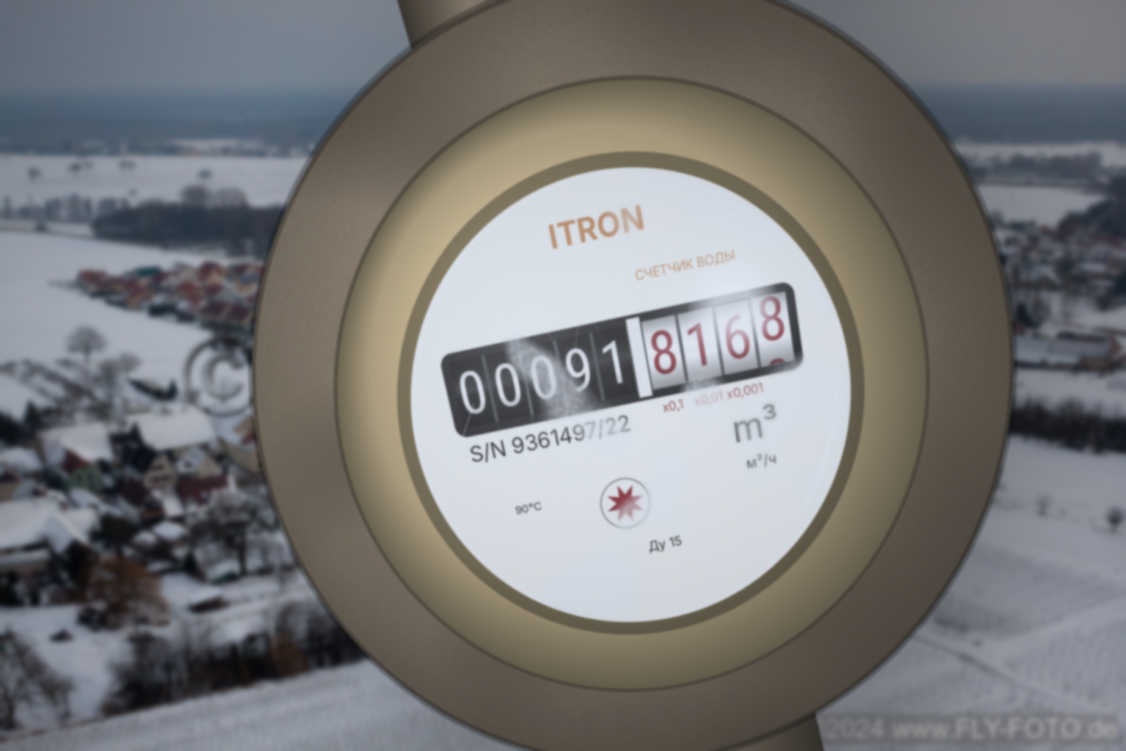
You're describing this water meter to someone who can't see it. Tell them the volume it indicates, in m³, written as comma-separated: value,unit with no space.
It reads 91.8168,m³
